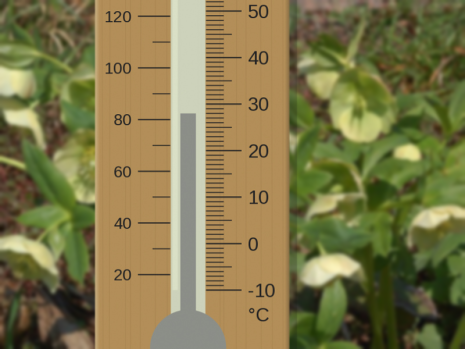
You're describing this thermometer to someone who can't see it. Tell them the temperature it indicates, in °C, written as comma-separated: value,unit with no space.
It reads 28,°C
